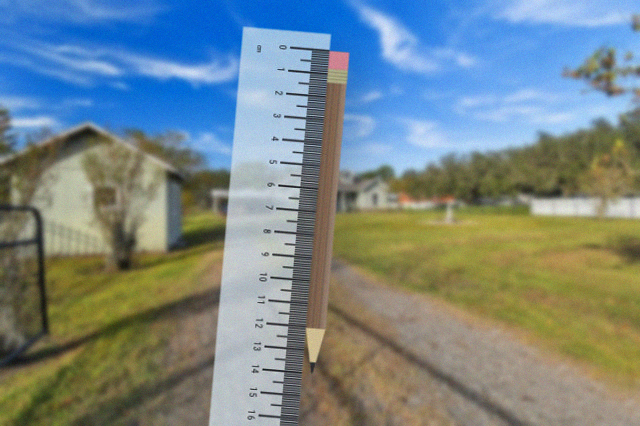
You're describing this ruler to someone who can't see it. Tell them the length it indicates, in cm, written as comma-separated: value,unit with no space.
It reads 14,cm
